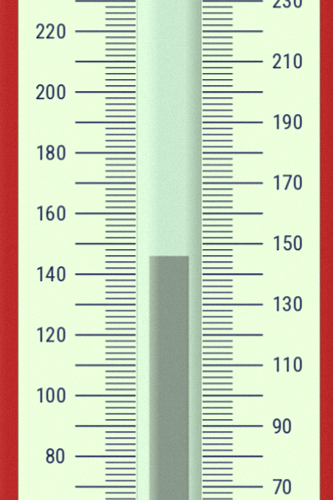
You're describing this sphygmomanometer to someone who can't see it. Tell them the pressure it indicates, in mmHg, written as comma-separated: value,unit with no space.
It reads 146,mmHg
